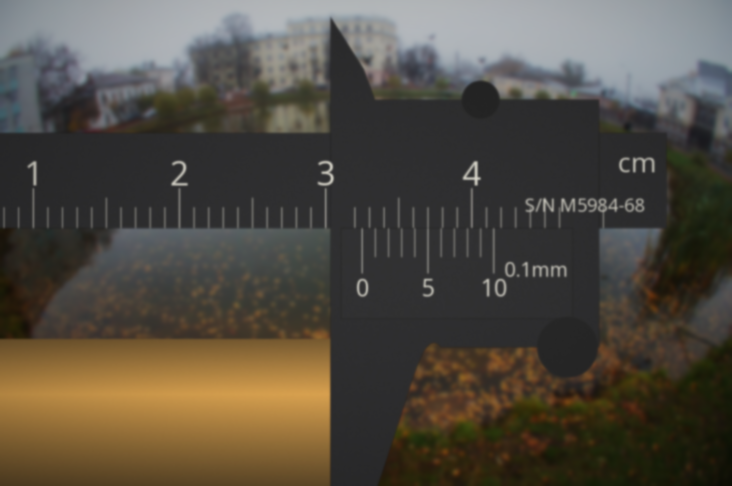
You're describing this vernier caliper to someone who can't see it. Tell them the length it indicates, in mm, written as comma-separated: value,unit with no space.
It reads 32.5,mm
